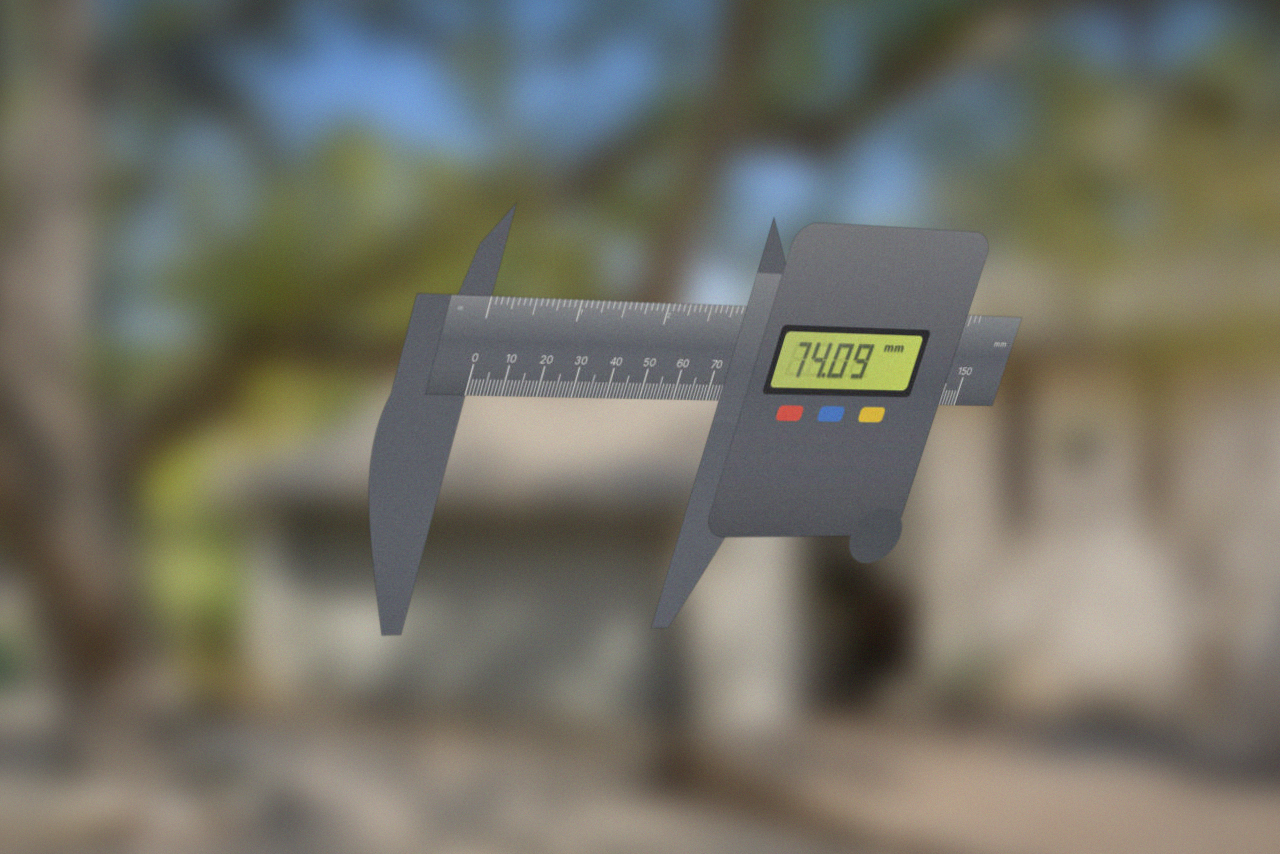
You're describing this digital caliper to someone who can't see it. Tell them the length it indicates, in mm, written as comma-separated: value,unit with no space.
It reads 74.09,mm
